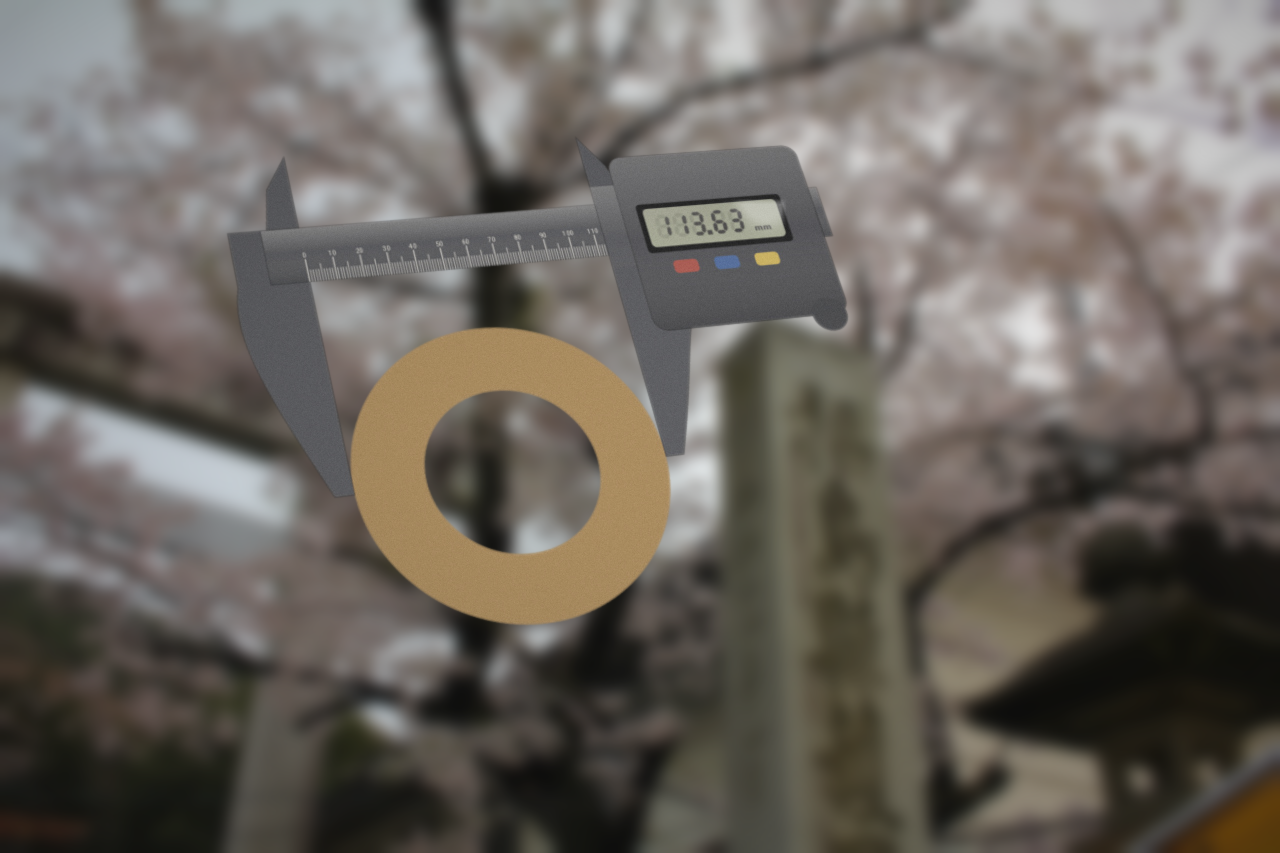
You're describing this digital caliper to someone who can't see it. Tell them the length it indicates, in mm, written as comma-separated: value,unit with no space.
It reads 113.63,mm
